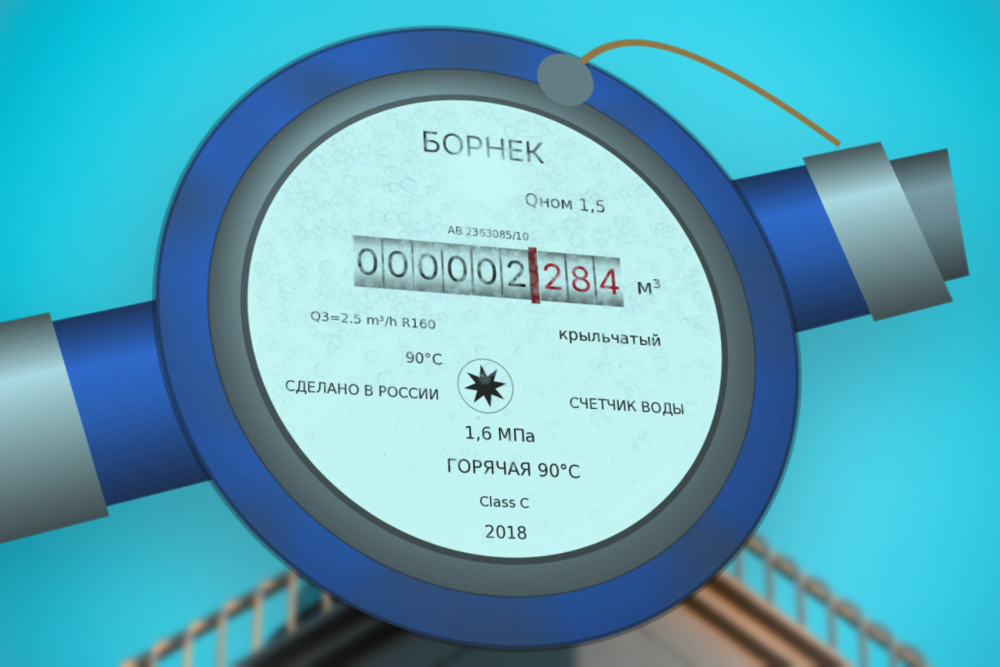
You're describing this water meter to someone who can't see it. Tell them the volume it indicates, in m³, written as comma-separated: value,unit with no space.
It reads 2.284,m³
